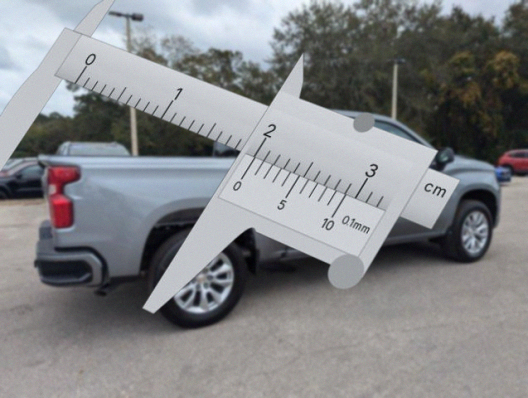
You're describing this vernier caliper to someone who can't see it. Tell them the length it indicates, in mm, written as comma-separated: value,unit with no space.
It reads 20.1,mm
